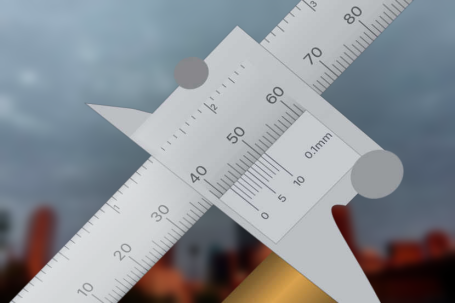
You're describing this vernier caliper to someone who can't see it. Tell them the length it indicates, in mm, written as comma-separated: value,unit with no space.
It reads 41.8,mm
